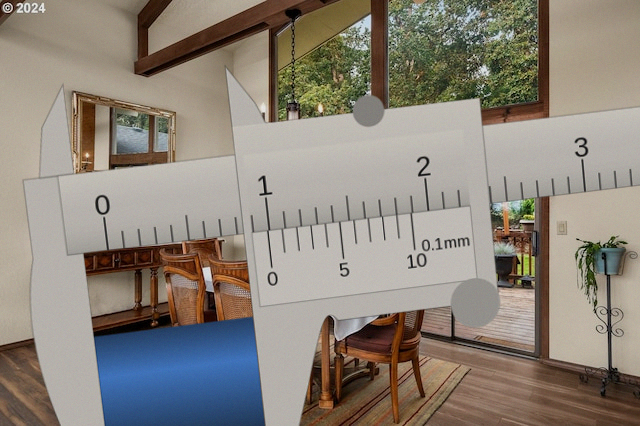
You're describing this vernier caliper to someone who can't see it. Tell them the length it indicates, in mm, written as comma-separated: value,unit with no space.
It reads 9.9,mm
